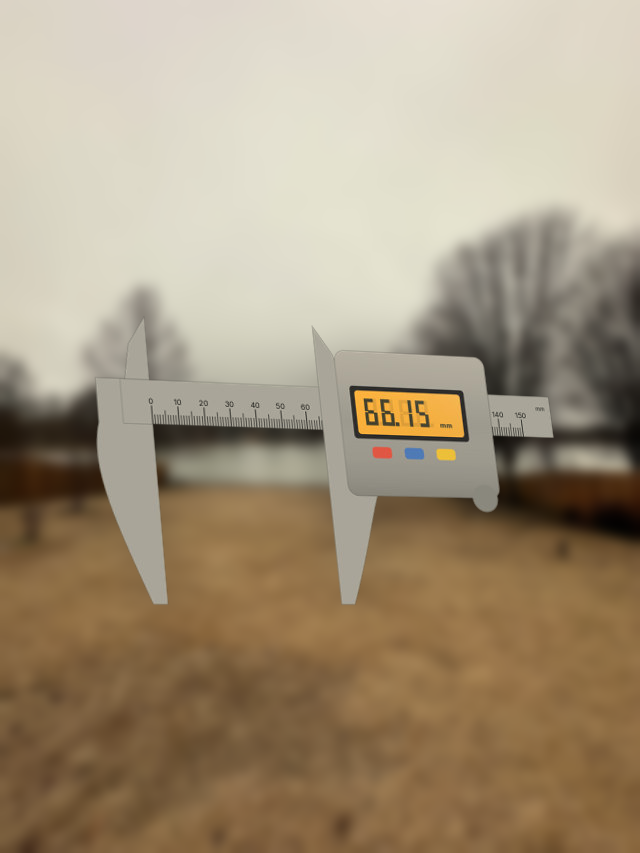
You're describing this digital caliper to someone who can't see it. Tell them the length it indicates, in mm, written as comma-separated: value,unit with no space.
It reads 66.15,mm
